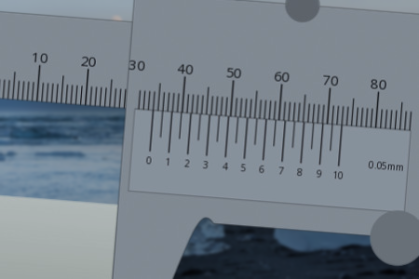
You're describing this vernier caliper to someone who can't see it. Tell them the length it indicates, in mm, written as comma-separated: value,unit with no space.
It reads 34.0,mm
